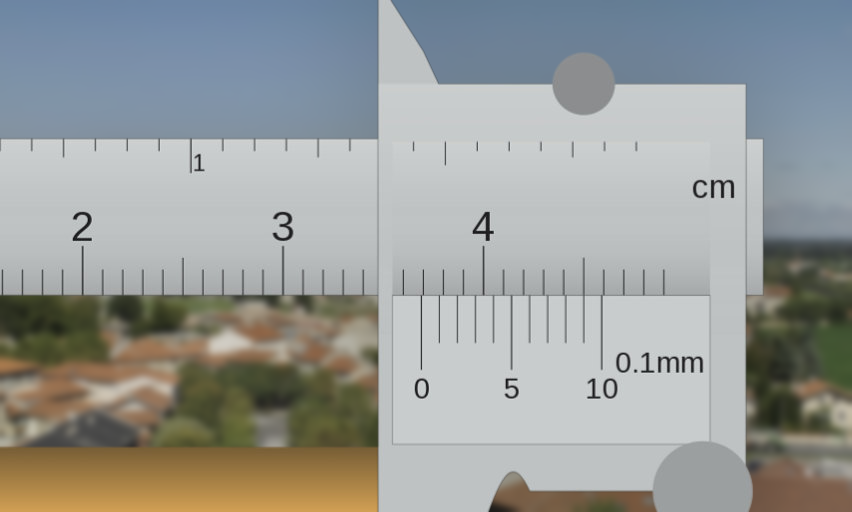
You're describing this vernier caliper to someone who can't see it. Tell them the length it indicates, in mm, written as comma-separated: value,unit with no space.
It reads 36.9,mm
